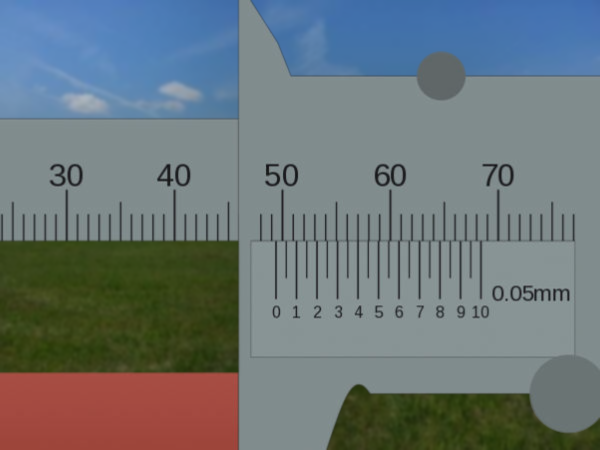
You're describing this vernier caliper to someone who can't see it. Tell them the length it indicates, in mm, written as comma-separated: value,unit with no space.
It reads 49.4,mm
